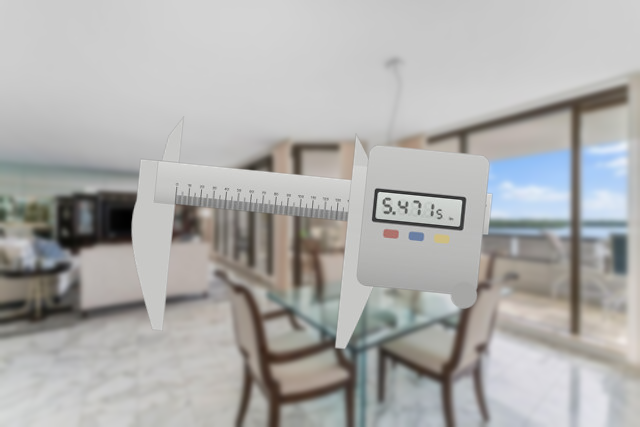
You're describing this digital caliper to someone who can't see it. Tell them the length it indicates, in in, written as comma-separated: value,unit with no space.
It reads 5.4715,in
